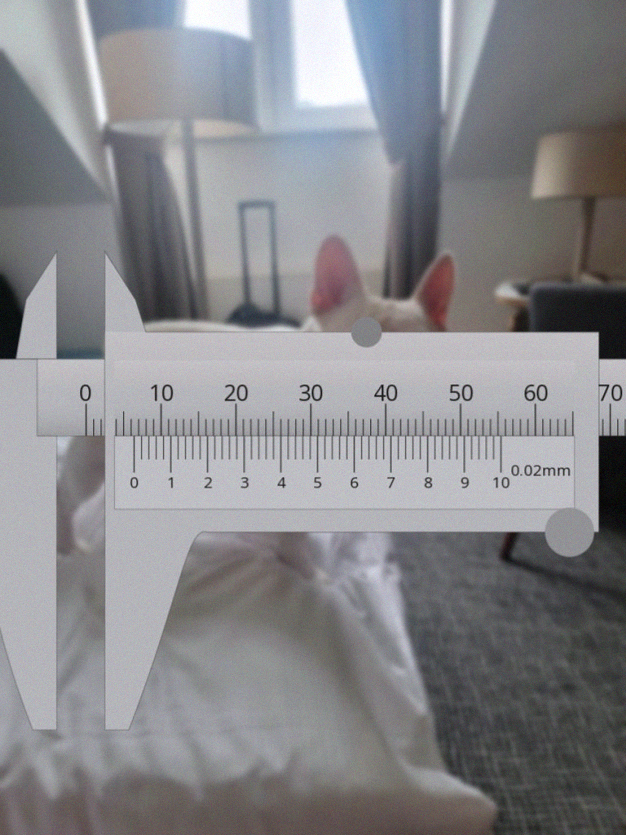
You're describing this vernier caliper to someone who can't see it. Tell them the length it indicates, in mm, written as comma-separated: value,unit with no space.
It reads 6.4,mm
